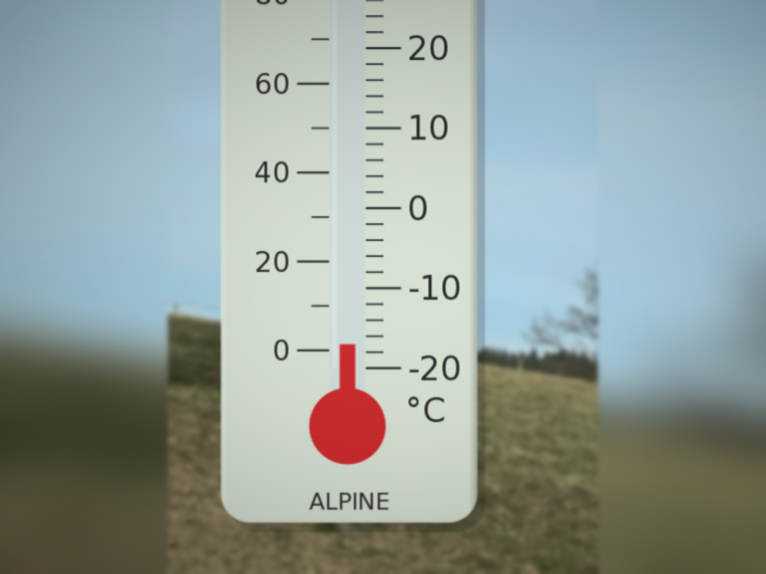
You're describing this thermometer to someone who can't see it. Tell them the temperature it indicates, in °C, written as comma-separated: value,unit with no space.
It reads -17,°C
